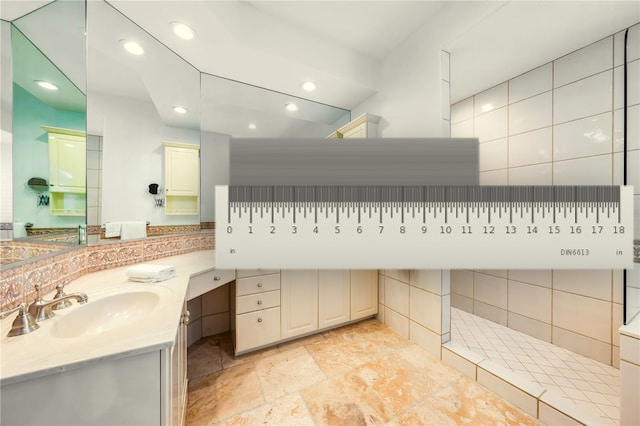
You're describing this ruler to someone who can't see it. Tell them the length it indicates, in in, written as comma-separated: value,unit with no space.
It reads 11.5,in
